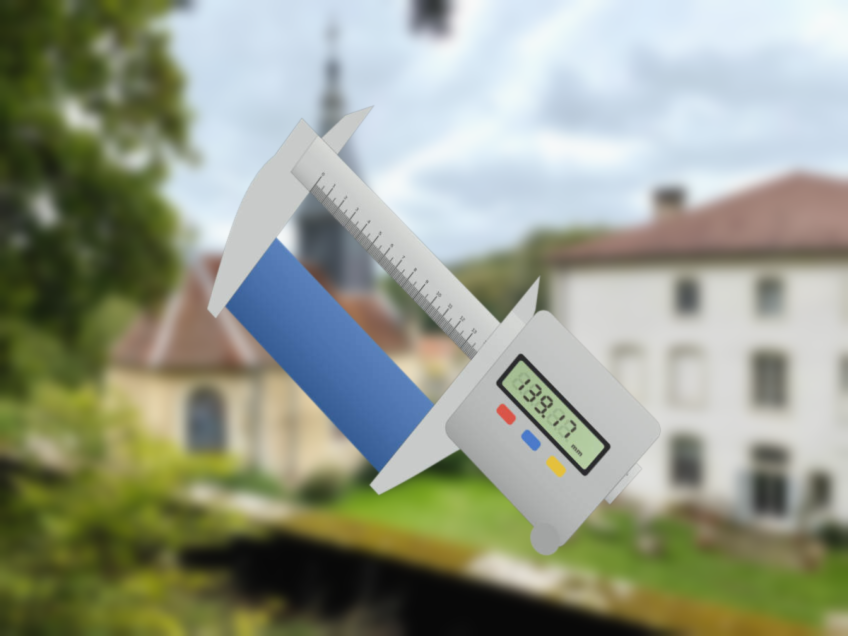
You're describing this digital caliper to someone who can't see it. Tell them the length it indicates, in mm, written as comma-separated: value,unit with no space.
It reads 139.17,mm
